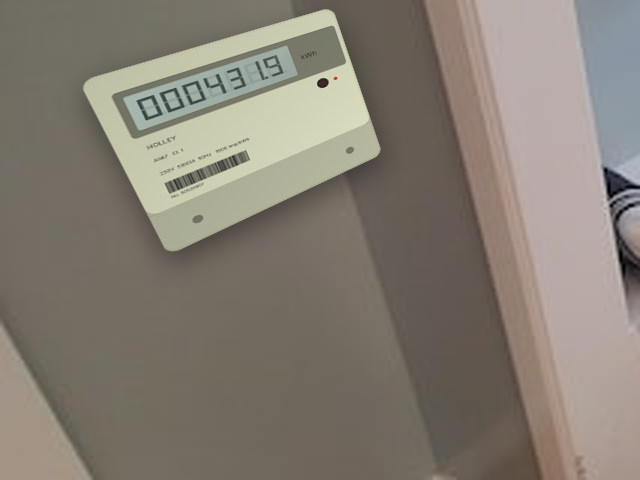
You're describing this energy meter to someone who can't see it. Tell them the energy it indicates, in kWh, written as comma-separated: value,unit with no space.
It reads 431.9,kWh
